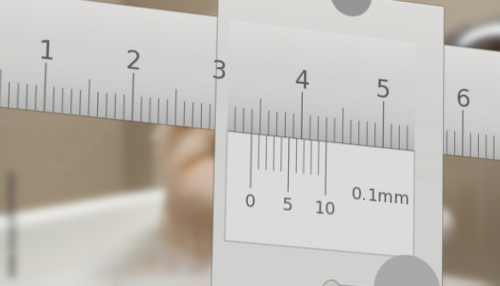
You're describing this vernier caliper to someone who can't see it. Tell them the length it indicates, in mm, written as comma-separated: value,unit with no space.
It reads 34.0,mm
